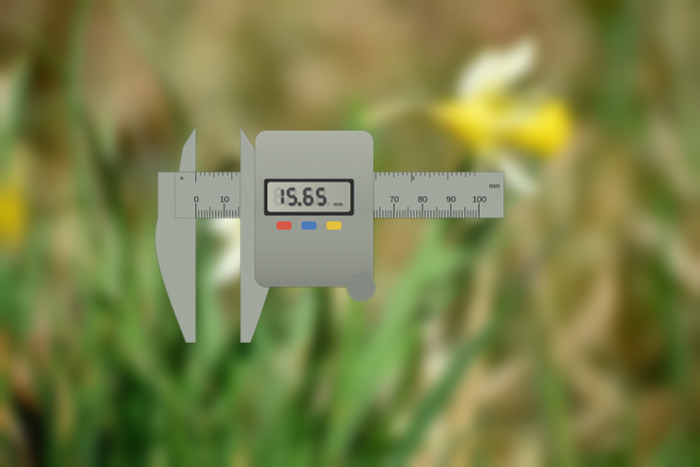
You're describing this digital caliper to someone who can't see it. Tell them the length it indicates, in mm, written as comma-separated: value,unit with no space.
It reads 15.65,mm
